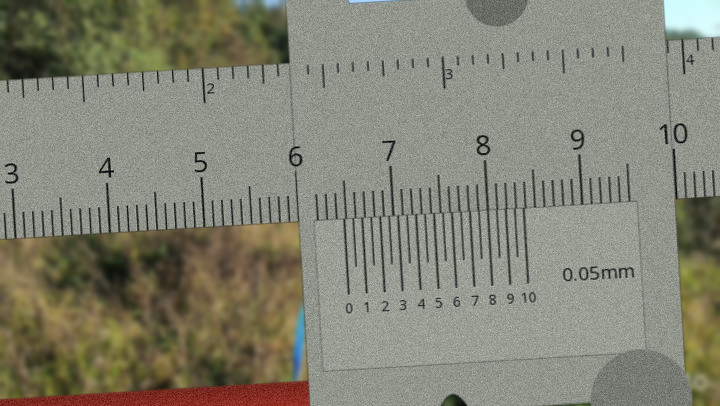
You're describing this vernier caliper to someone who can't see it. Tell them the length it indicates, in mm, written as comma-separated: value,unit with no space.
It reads 64.8,mm
